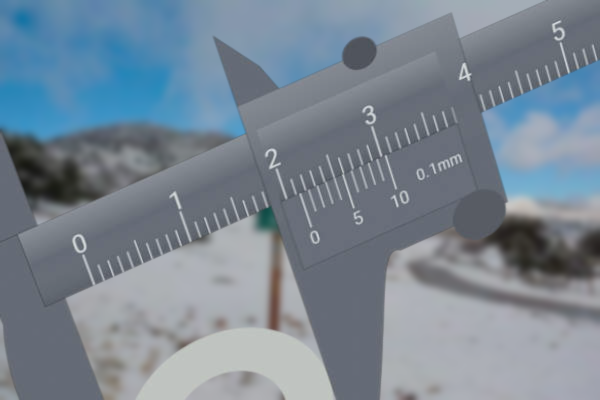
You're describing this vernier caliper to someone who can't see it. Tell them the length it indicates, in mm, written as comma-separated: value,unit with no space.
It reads 21.4,mm
